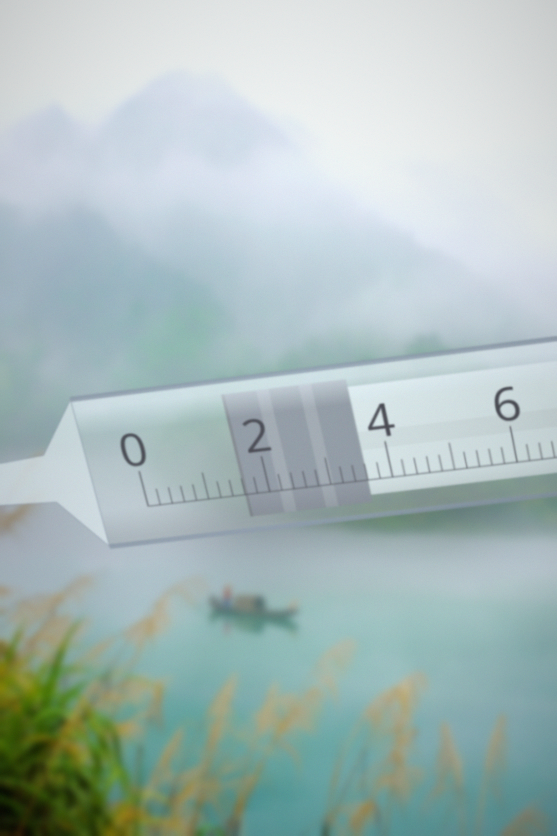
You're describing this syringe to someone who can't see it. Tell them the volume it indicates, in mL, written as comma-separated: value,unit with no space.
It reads 1.6,mL
